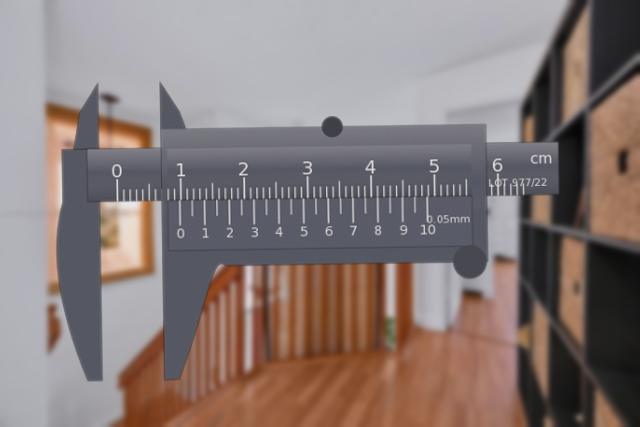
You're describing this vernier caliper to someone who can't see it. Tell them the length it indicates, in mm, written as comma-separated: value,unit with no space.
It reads 9.8,mm
